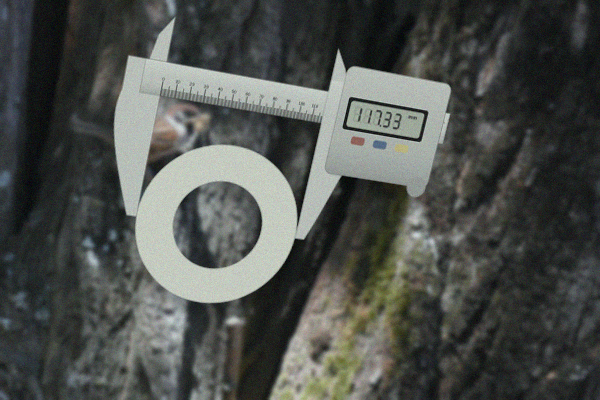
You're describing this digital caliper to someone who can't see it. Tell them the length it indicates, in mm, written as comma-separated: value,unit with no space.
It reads 117.33,mm
